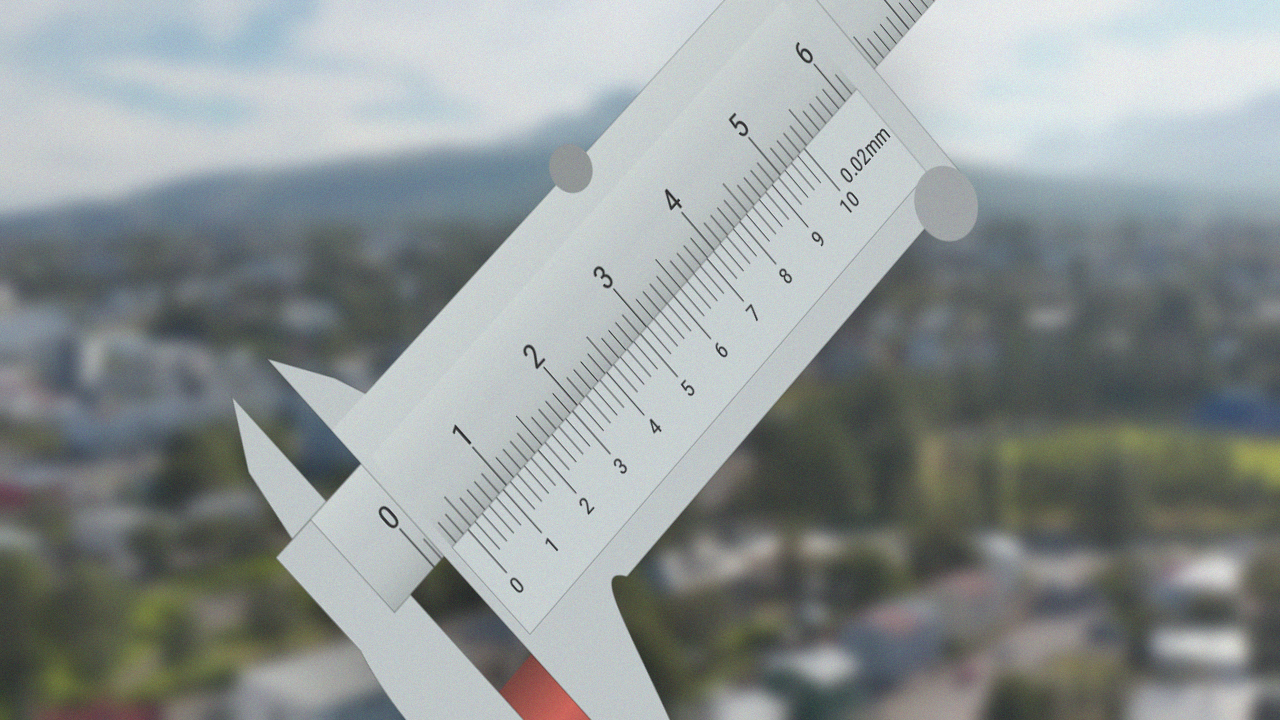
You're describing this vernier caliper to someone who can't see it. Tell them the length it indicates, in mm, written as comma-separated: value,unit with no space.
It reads 4.6,mm
